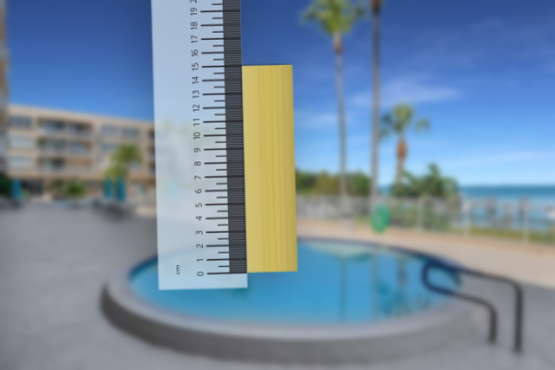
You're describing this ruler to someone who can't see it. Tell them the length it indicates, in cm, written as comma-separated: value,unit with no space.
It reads 15,cm
